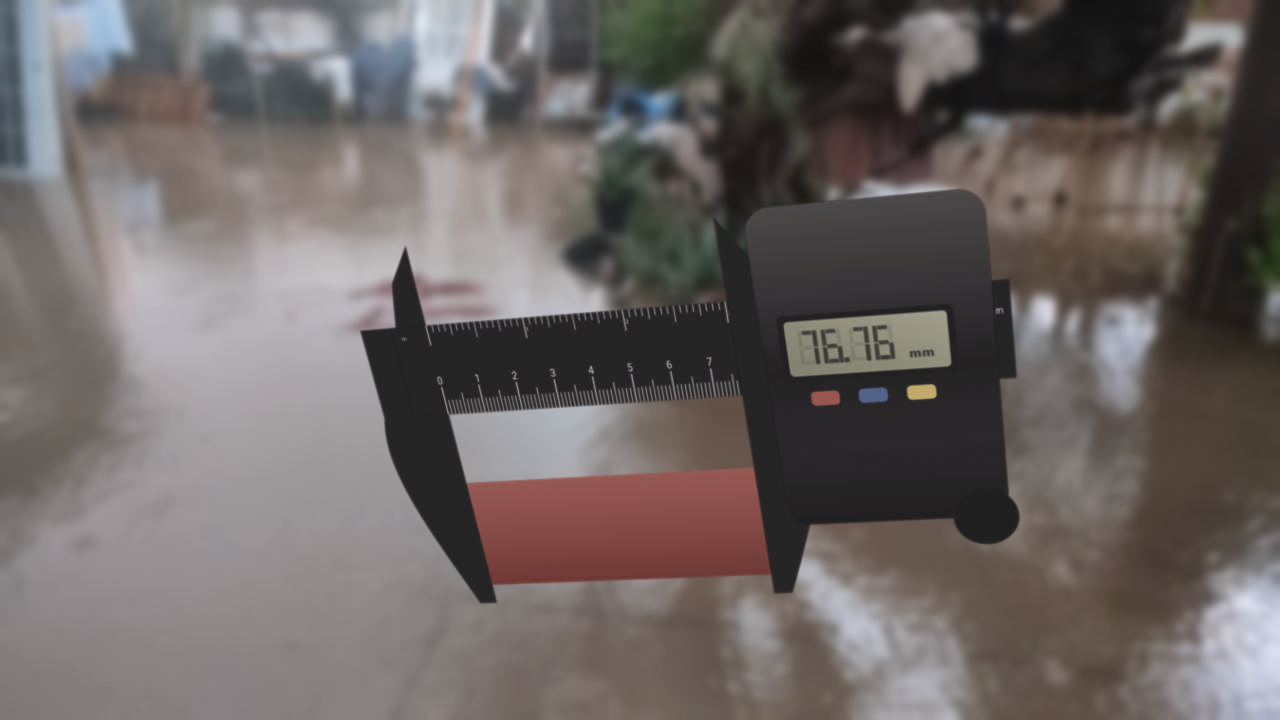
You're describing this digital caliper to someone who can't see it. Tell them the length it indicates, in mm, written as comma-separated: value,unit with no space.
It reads 76.76,mm
